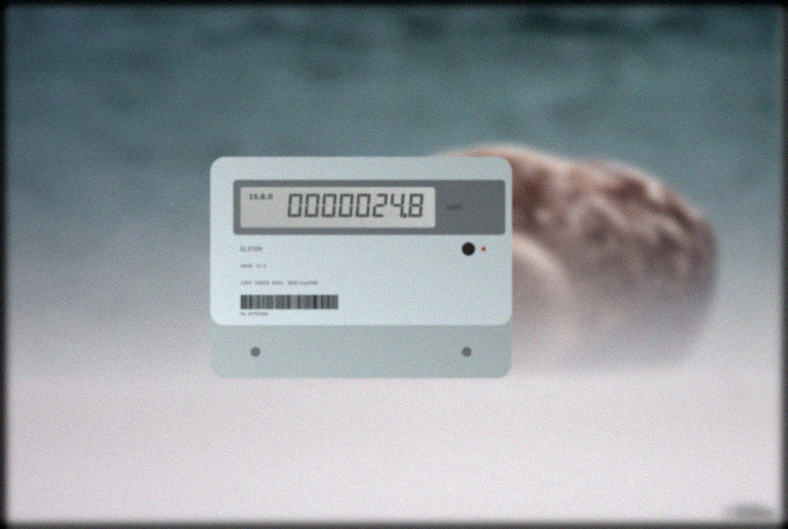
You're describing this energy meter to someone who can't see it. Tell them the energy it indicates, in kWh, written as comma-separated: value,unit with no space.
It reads 24.8,kWh
